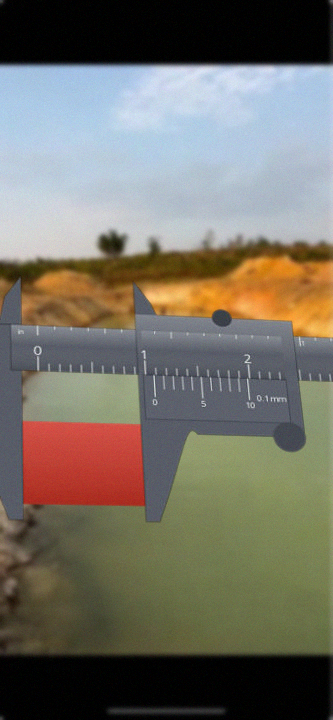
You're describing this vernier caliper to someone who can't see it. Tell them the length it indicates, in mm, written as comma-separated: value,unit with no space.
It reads 10.8,mm
